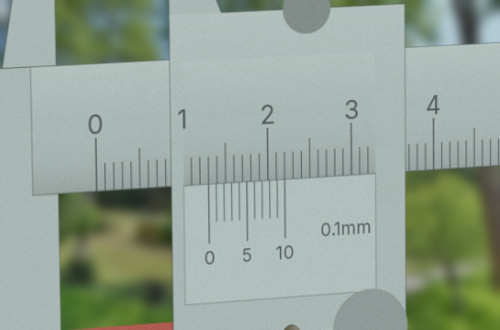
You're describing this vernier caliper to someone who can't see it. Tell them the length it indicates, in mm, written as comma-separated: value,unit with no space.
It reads 13.0,mm
